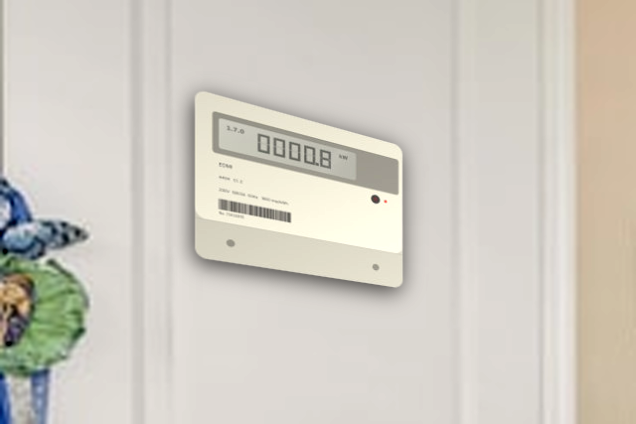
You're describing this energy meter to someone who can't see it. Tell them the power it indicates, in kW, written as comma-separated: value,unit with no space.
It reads 0.8,kW
